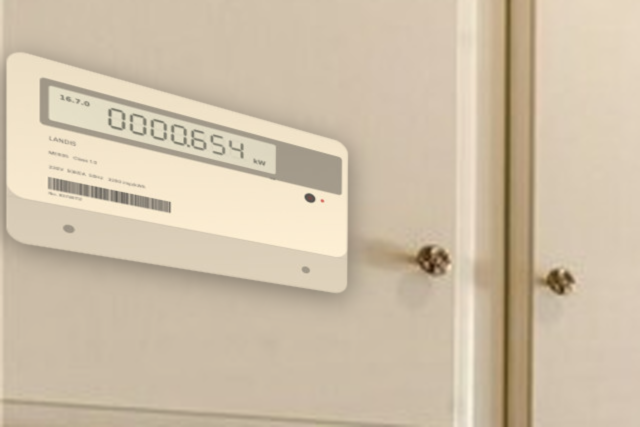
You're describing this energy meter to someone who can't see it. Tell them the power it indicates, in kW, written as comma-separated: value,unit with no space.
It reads 0.654,kW
